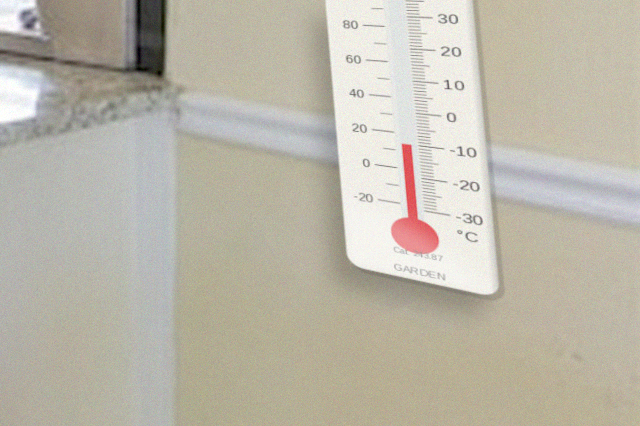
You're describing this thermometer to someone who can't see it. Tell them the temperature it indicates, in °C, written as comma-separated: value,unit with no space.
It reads -10,°C
